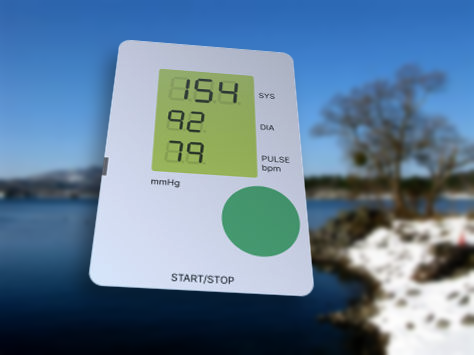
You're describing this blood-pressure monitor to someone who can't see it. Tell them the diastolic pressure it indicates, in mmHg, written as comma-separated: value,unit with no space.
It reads 92,mmHg
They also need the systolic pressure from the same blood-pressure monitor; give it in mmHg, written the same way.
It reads 154,mmHg
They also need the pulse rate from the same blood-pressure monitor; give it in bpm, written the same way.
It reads 79,bpm
